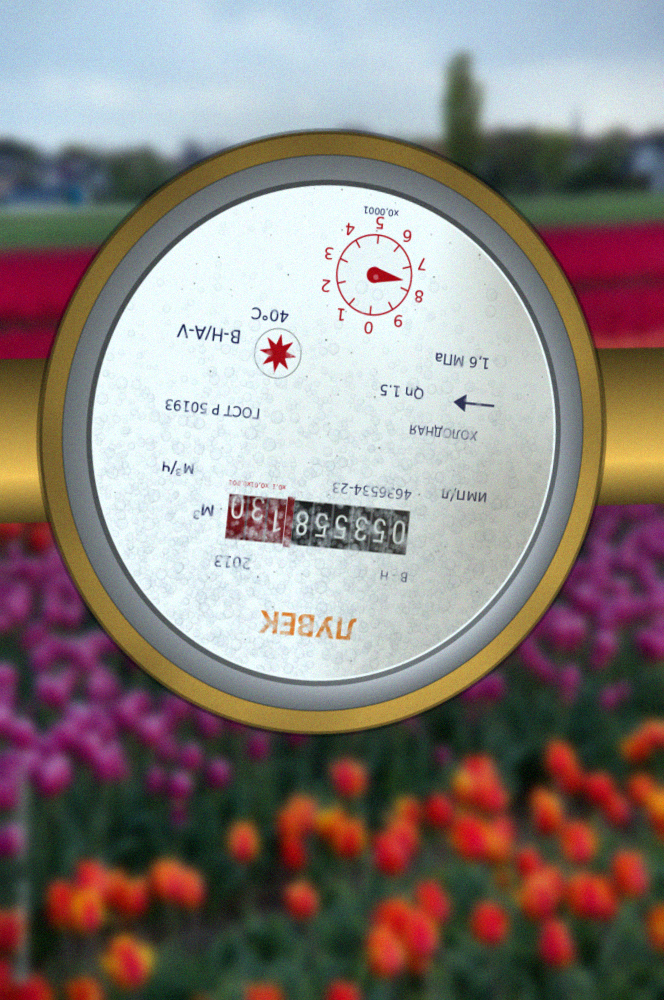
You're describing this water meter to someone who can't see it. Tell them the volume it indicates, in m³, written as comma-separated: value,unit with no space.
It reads 53558.1297,m³
